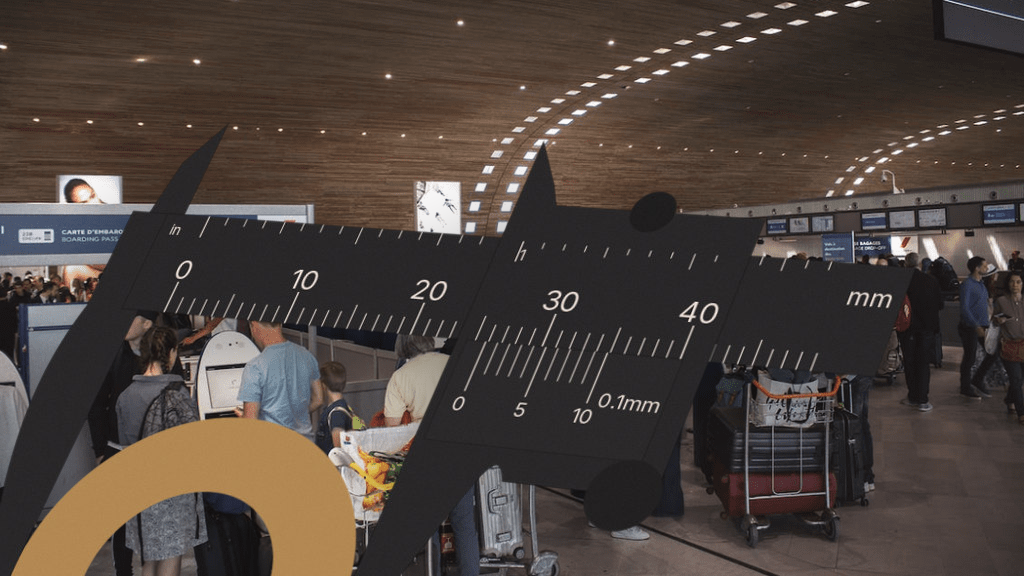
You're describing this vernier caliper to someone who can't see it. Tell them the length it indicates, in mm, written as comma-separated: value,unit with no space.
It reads 25.8,mm
